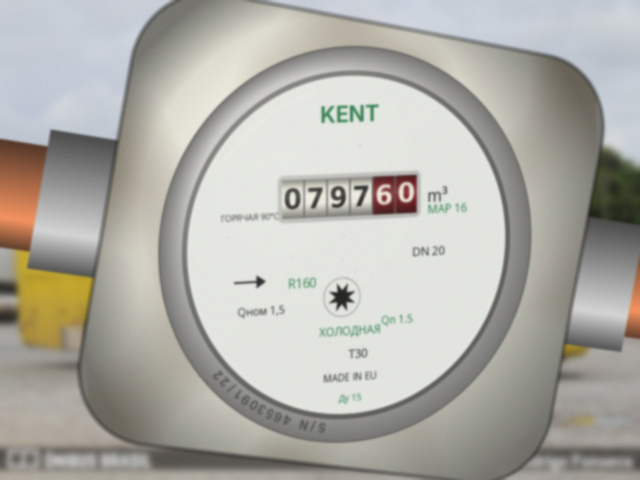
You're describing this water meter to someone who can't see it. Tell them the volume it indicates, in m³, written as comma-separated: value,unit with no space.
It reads 797.60,m³
